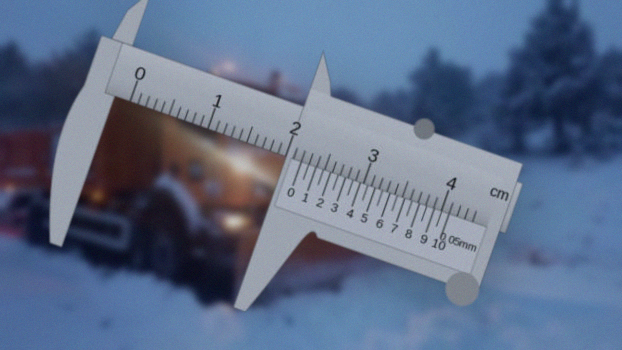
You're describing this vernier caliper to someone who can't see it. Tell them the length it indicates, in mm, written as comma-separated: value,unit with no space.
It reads 22.0,mm
